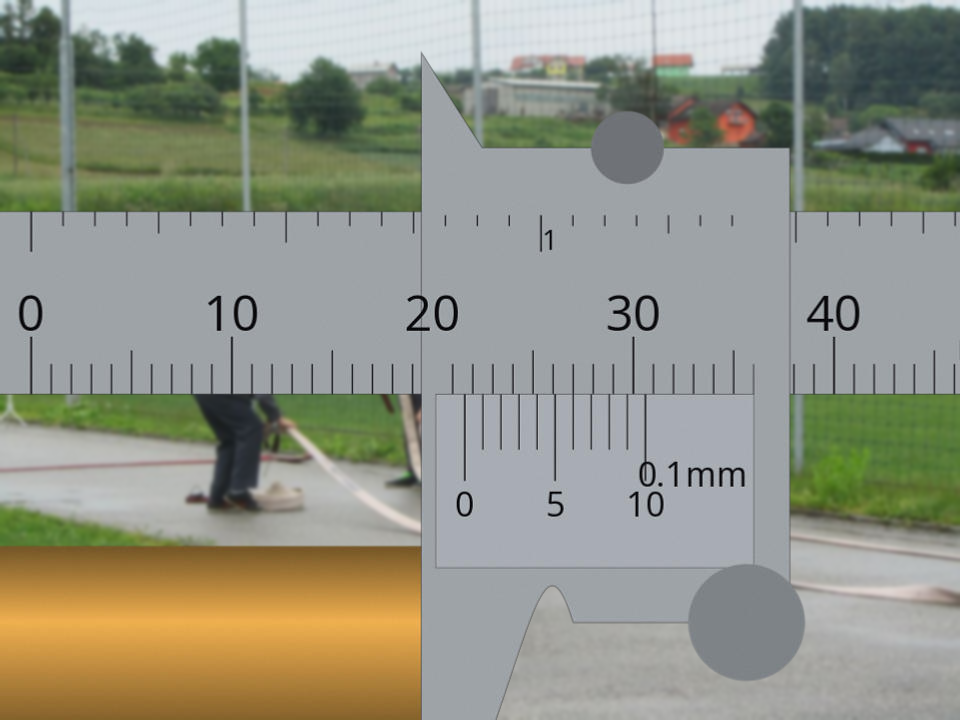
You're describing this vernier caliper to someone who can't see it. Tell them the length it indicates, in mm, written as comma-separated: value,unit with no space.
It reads 21.6,mm
